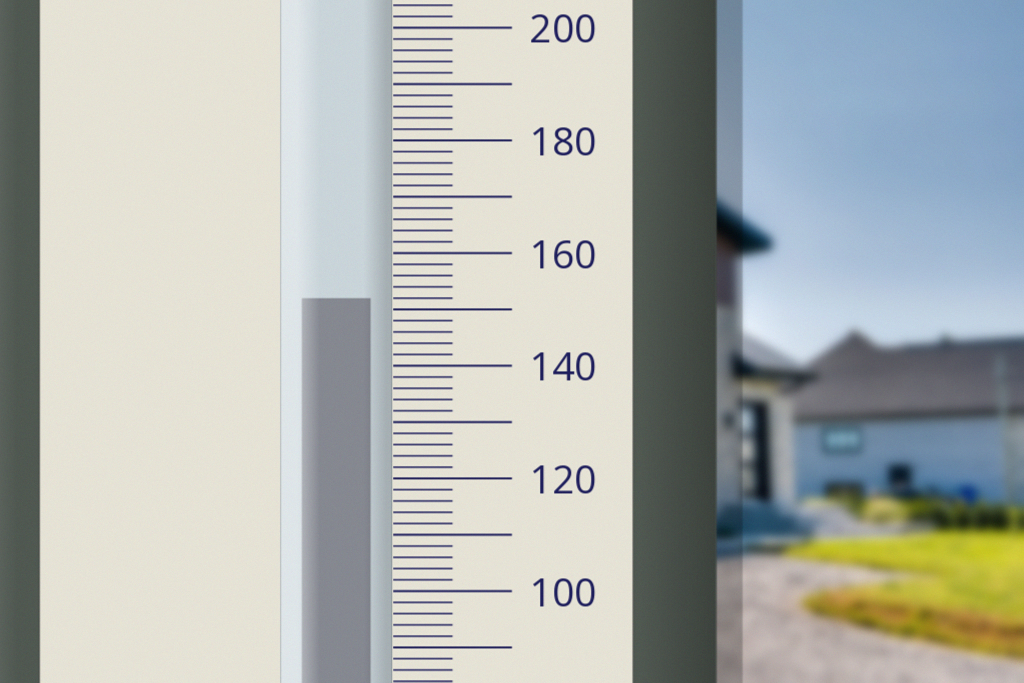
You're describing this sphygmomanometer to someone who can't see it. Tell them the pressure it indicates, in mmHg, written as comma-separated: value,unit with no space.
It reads 152,mmHg
